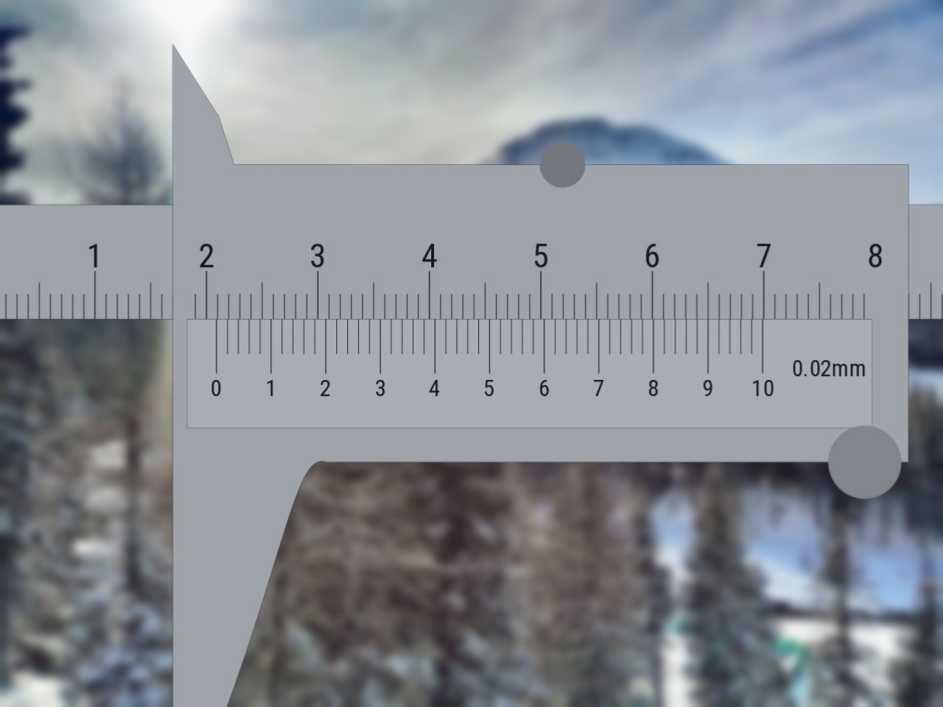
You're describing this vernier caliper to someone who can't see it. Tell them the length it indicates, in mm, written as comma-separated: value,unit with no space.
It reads 20.9,mm
